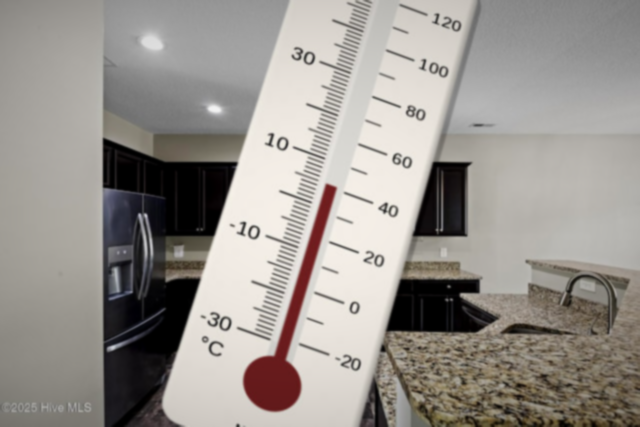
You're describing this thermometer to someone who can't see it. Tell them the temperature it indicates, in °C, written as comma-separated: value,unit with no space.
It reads 5,°C
